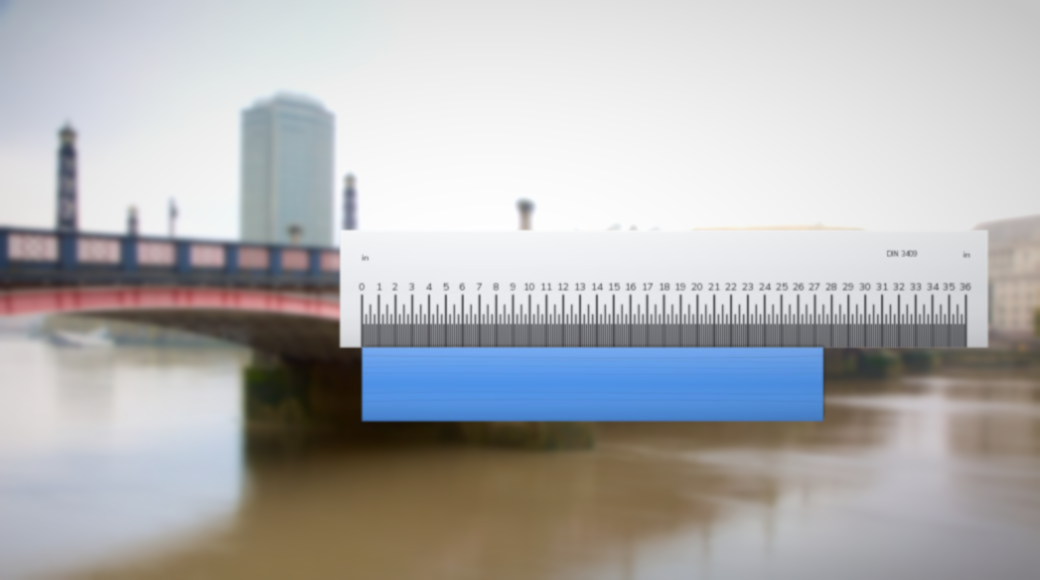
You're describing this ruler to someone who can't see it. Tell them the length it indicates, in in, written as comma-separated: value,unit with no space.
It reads 27.5,in
